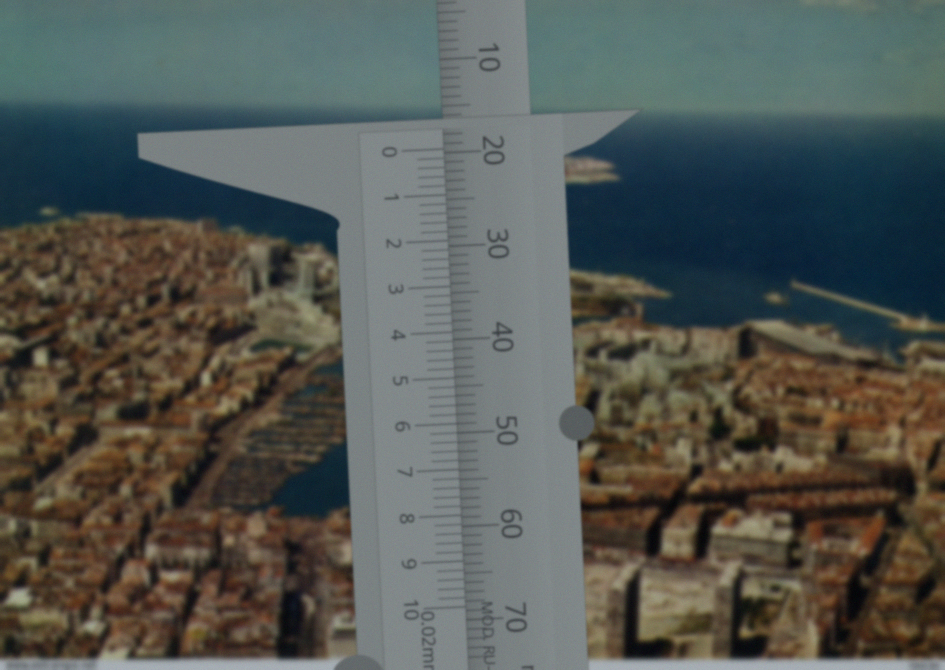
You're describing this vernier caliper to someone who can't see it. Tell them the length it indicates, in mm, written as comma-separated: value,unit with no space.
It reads 19.6,mm
